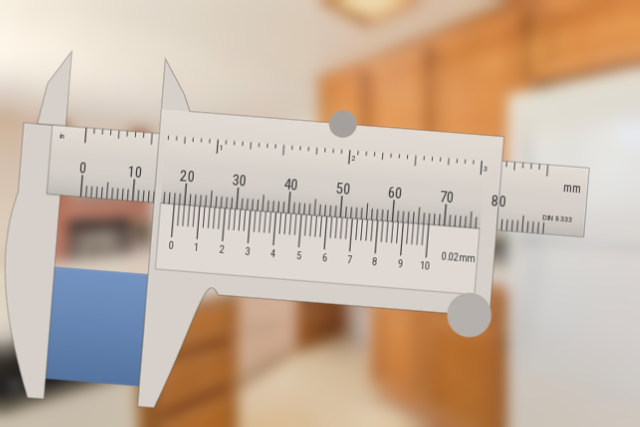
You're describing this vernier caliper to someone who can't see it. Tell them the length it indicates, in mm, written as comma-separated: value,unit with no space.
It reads 18.0,mm
